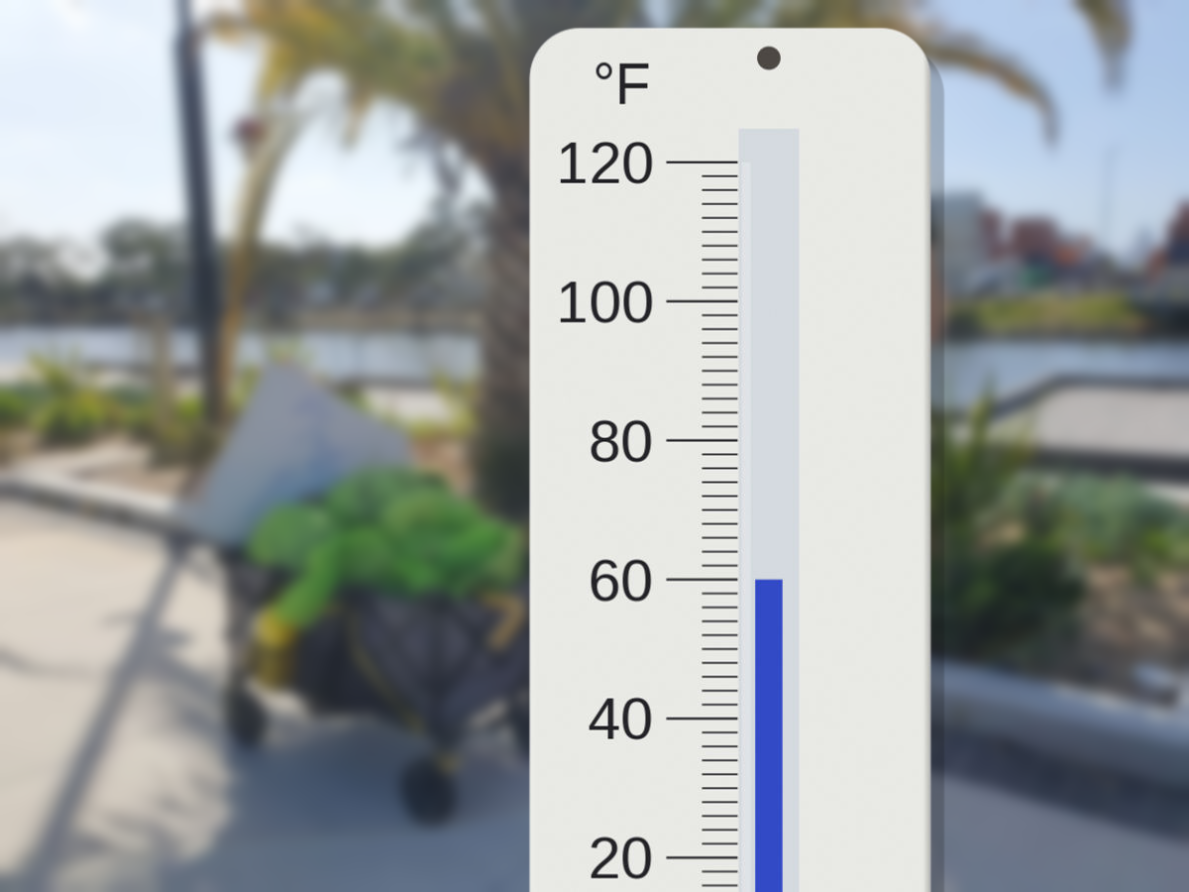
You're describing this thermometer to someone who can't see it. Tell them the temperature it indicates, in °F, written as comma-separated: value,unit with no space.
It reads 60,°F
